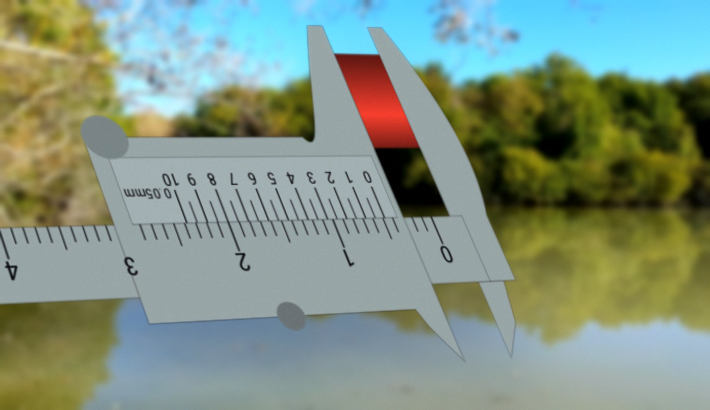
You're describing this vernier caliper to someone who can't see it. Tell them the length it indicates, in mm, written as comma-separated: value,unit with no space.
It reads 4.8,mm
